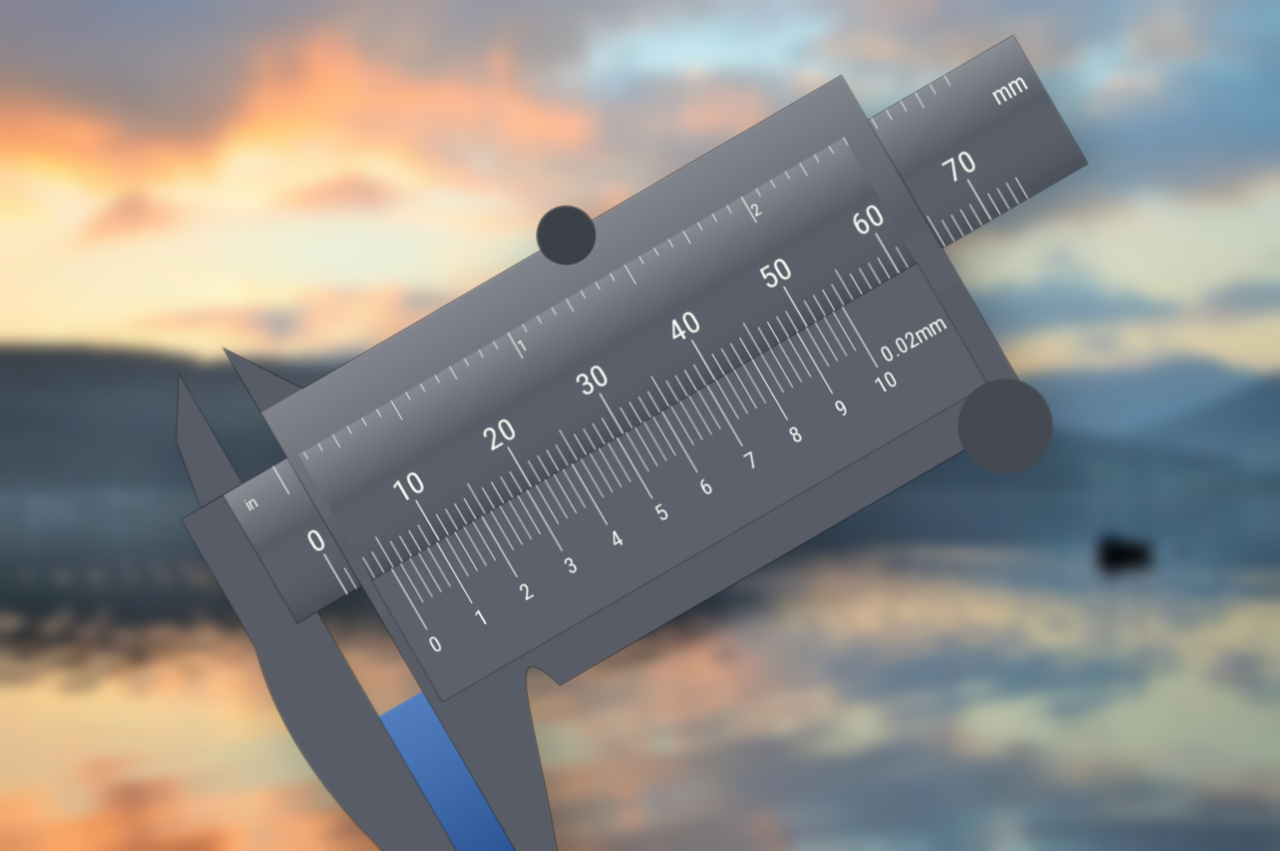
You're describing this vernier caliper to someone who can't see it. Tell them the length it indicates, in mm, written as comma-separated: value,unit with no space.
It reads 4.8,mm
